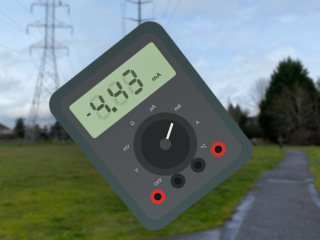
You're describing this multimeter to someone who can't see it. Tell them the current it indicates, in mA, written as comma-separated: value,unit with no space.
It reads -4.43,mA
